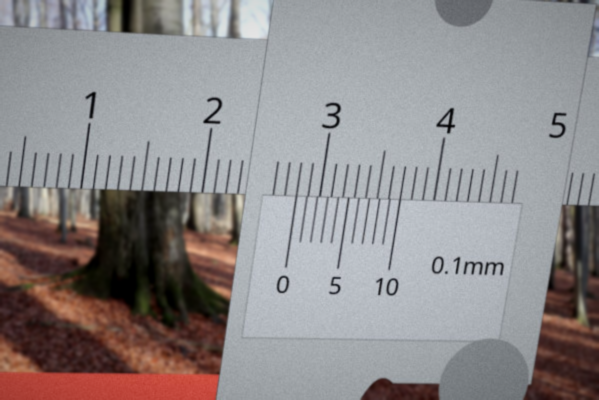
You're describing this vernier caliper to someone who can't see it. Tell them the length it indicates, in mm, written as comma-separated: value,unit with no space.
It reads 28.0,mm
